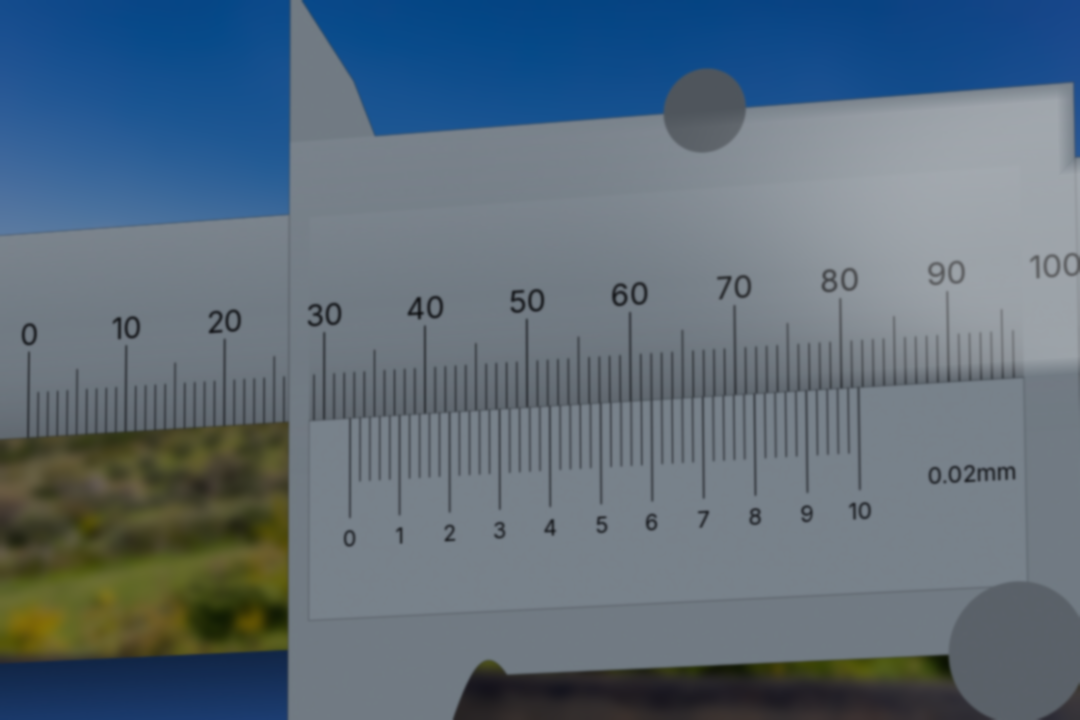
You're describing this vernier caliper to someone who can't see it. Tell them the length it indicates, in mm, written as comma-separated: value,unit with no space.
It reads 32.6,mm
